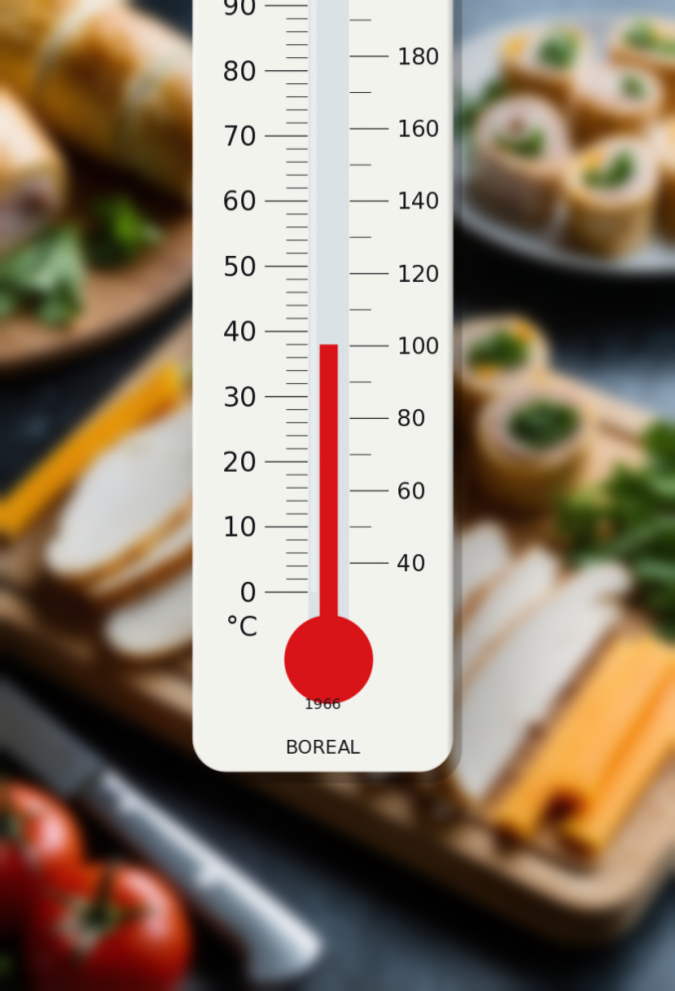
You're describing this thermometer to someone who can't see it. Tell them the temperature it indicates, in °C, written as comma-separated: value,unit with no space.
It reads 38,°C
